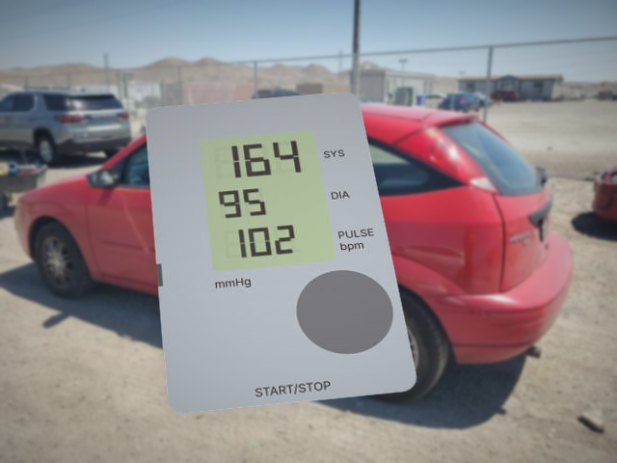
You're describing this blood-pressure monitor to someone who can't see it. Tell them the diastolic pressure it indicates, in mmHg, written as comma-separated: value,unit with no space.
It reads 95,mmHg
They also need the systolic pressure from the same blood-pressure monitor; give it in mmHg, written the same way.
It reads 164,mmHg
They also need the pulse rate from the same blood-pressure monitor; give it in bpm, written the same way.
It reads 102,bpm
